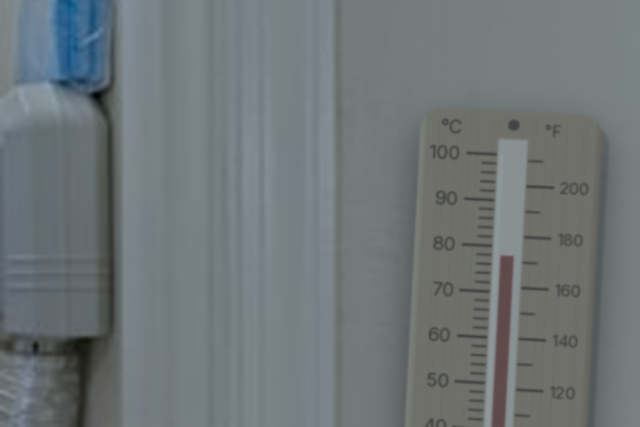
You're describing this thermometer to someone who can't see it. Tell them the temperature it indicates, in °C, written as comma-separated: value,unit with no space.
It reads 78,°C
